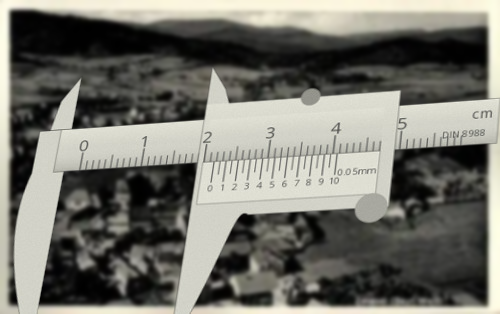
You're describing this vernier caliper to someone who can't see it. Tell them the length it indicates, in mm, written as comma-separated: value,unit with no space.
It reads 21.6,mm
